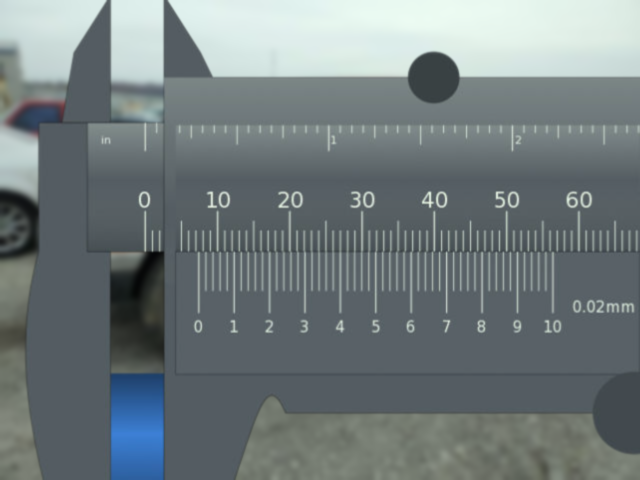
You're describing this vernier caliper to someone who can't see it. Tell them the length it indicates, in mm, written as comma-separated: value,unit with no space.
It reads 7.4,mm
